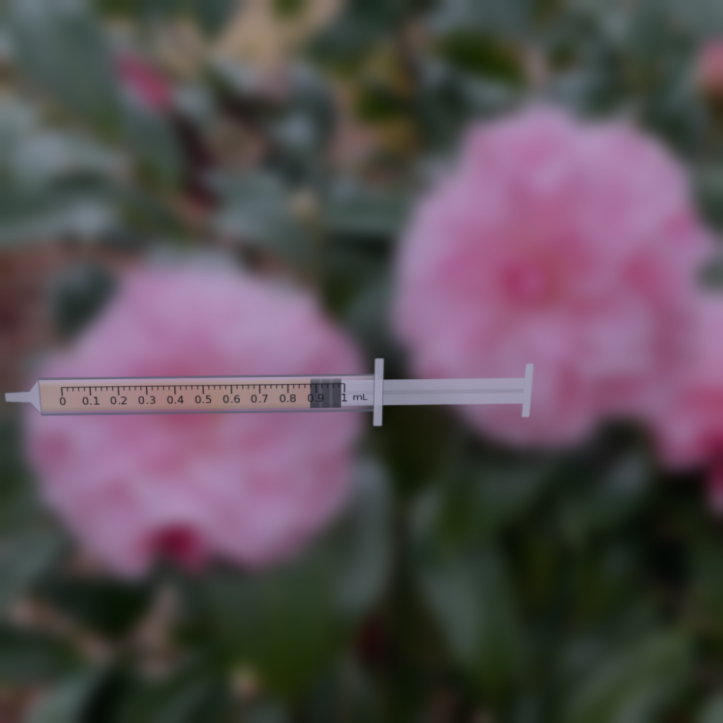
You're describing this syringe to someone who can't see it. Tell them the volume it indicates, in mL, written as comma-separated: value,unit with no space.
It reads 0.88,mL
